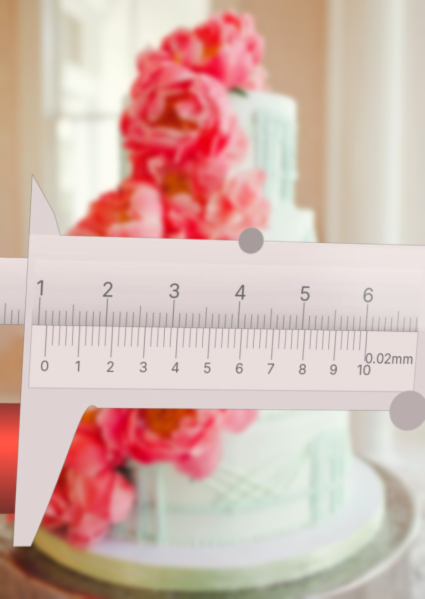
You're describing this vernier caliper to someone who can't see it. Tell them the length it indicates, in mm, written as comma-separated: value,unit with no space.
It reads 11.2,mm
